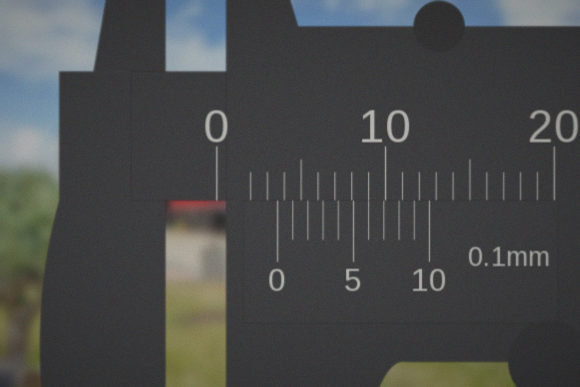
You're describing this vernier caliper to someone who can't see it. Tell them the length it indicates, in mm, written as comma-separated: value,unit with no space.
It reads 3.6,mm
